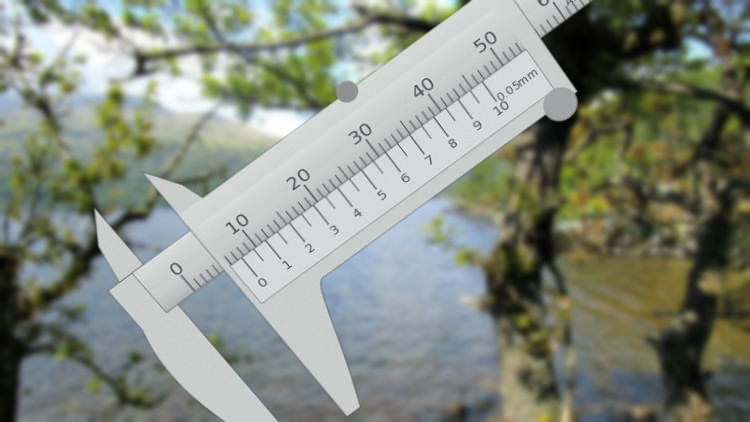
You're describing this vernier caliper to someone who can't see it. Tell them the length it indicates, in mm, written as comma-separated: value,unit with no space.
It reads 7.6,mm
